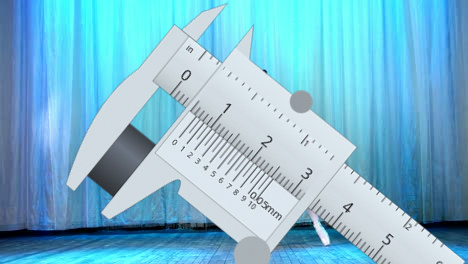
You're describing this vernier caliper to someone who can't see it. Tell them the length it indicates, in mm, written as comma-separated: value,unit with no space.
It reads 6.5,mm
